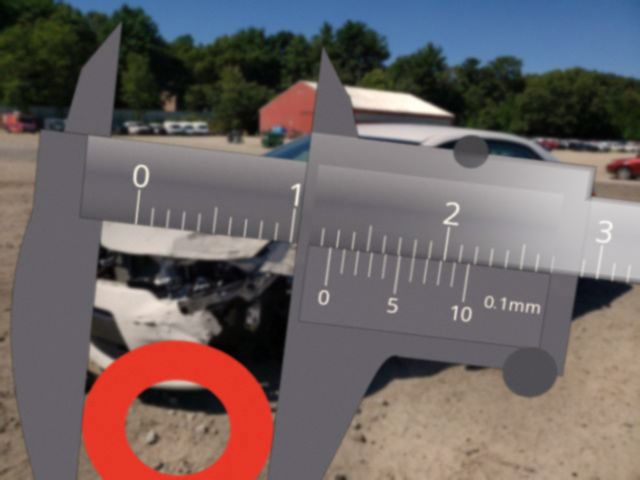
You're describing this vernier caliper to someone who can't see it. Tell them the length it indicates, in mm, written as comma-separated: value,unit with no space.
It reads 12.6,mm
